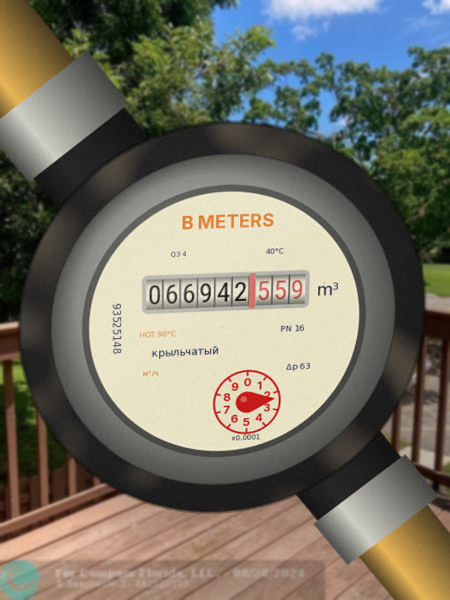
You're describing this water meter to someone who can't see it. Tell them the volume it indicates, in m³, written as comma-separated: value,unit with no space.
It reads 66942.5592,m³
